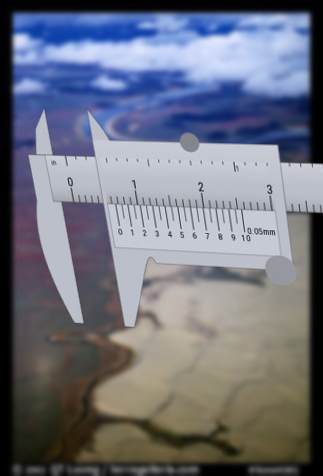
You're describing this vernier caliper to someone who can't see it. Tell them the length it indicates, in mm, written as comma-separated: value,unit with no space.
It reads 6.6,mm
